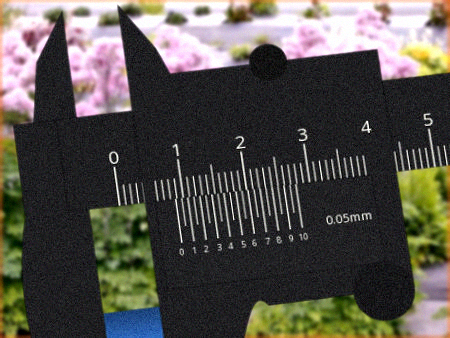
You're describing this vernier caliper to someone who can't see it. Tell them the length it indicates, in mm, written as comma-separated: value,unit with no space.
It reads 8.8,mm
